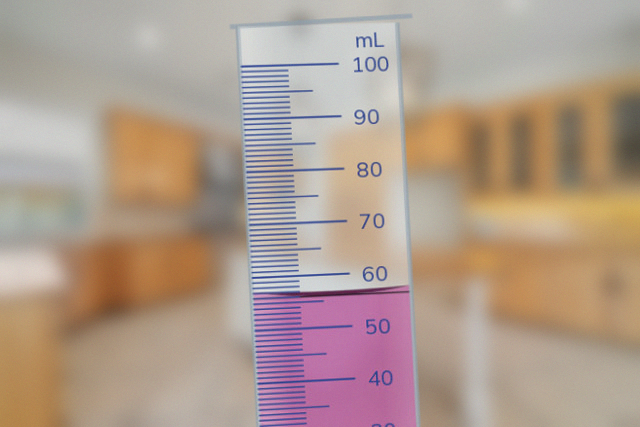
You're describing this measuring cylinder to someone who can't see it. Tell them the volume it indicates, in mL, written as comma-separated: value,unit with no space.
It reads 56,mL
